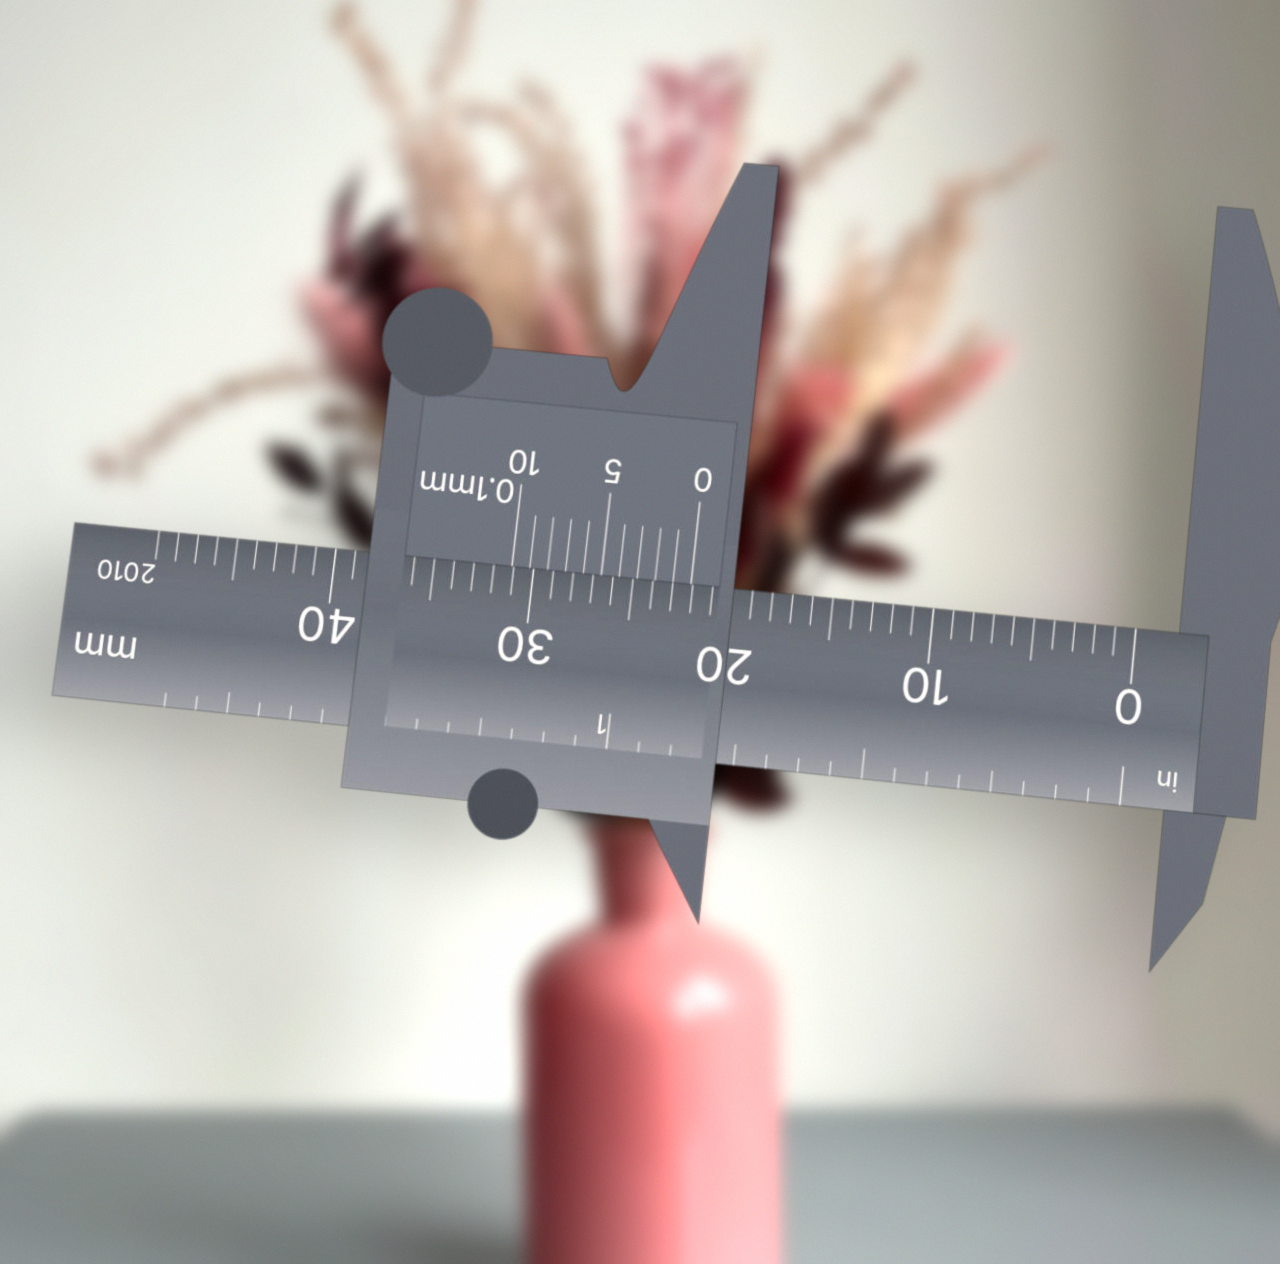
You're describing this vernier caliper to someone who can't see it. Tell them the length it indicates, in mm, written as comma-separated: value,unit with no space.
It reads 22.1,mm
